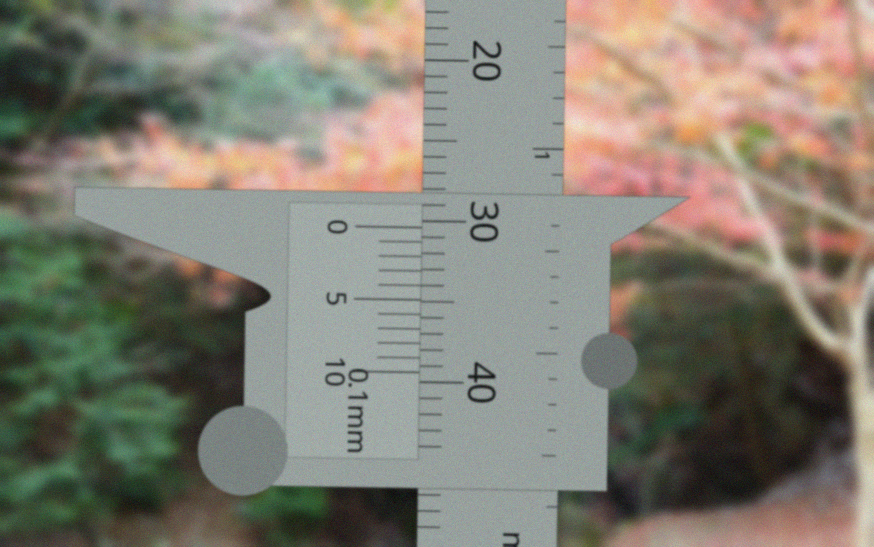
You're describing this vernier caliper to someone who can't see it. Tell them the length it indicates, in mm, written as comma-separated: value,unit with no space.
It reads 30.4,mm
